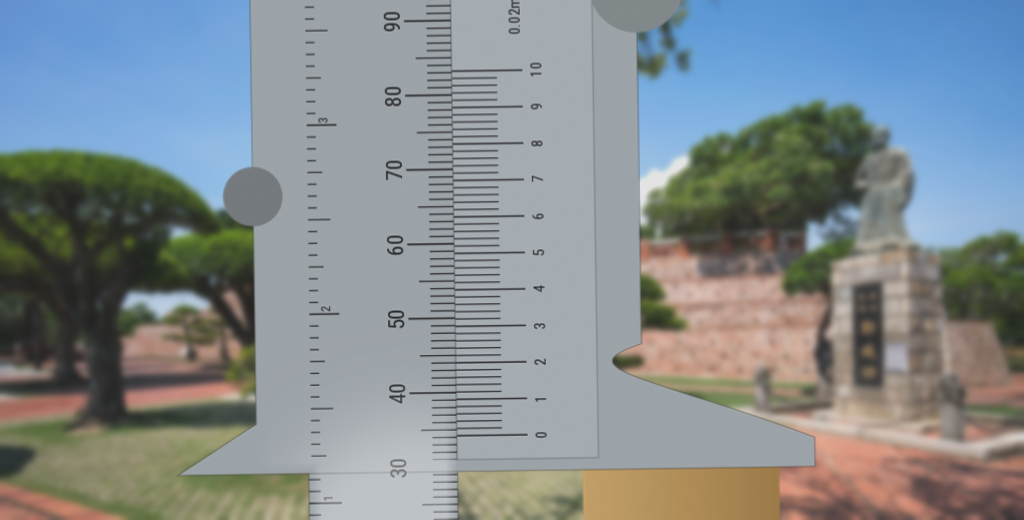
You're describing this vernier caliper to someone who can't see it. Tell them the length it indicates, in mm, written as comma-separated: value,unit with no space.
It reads 34.2,mm
